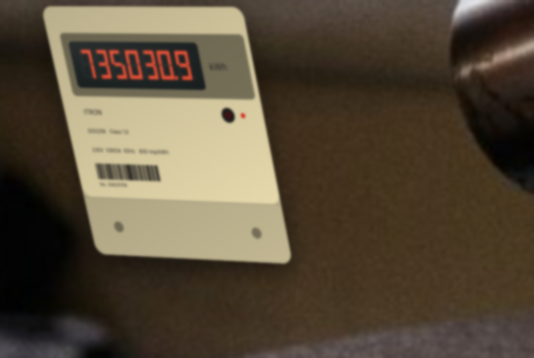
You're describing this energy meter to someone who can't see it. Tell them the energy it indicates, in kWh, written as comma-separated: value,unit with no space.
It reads 735030.9,kWh
